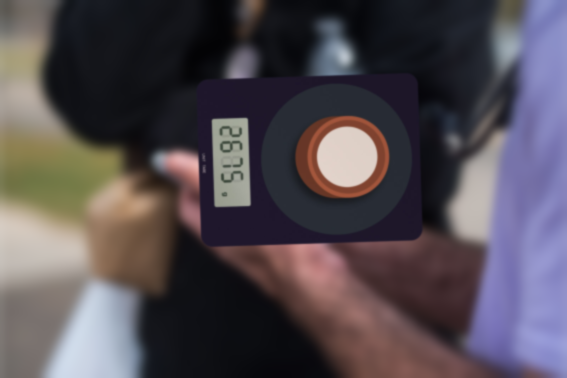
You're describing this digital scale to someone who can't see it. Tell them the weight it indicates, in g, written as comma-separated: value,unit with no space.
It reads 2675,g
